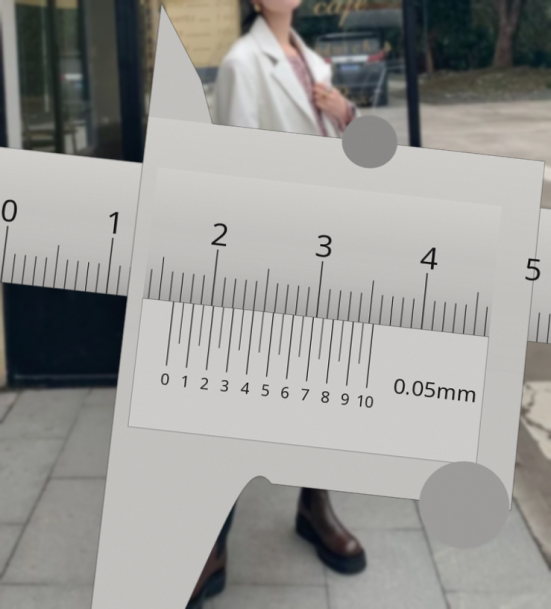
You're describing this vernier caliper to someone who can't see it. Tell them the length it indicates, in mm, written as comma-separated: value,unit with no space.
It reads 16.4,mm
